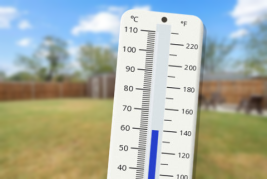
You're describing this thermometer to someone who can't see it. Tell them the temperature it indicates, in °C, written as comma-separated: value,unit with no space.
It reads 60,°C
